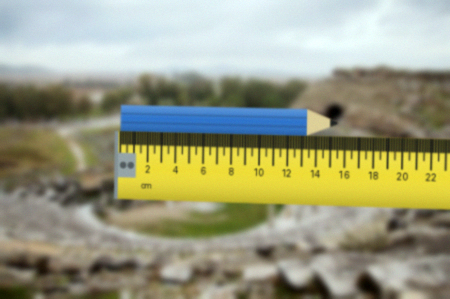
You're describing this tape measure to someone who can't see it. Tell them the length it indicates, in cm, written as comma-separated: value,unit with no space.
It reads 15.5,cm
